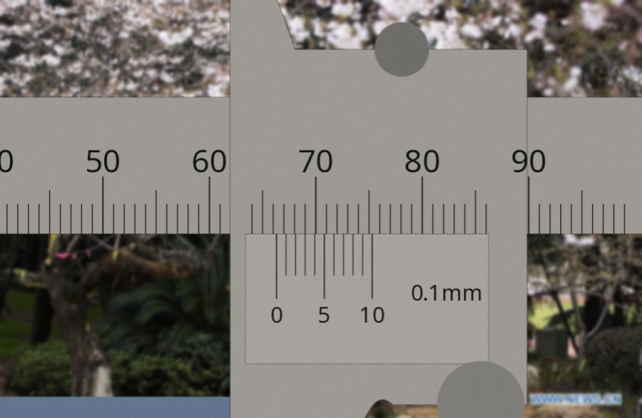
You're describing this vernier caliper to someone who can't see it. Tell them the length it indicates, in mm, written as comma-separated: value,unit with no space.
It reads 66.3,mm
